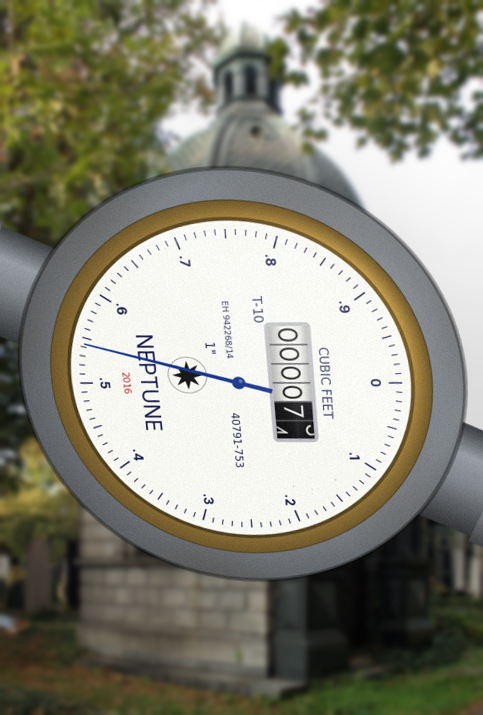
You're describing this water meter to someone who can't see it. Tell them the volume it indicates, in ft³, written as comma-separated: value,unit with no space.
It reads 73.54,ft³
